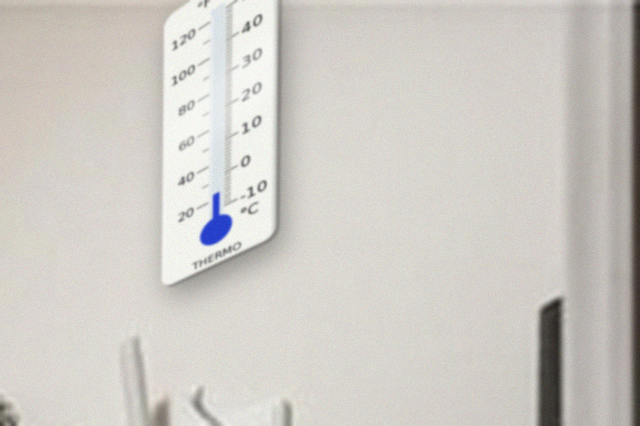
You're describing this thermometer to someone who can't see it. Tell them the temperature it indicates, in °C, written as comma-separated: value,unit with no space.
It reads -5,°C
